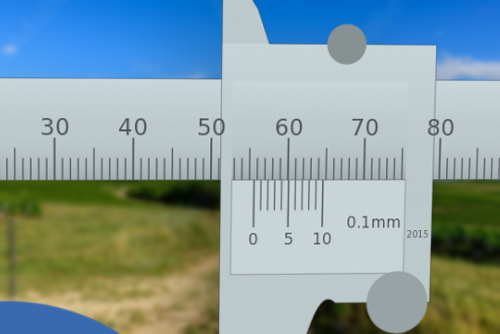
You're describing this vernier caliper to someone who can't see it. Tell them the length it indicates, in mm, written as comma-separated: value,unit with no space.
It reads 55.6,mm
